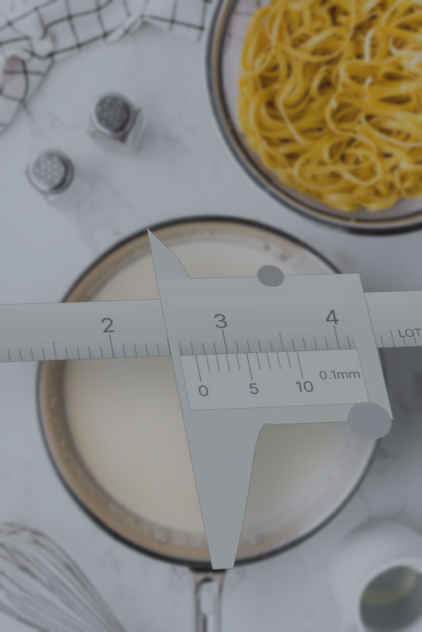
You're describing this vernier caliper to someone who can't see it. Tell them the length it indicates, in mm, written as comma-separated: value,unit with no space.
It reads 27.2,mm
